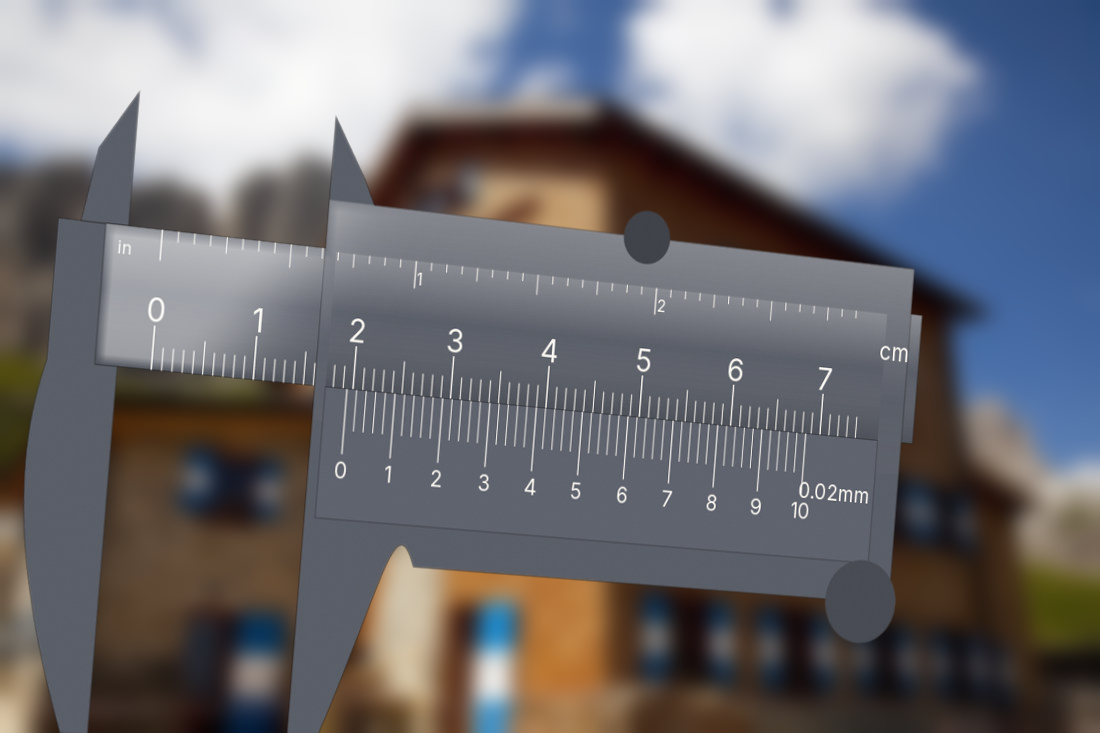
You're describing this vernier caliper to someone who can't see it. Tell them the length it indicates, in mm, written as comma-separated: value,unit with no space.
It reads 19.4,mm
